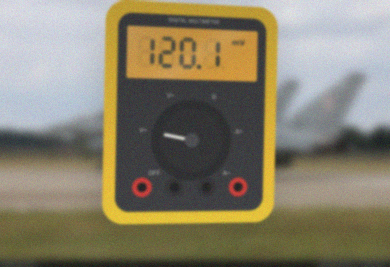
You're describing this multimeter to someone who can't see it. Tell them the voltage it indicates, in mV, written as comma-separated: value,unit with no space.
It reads 120.1,mV
